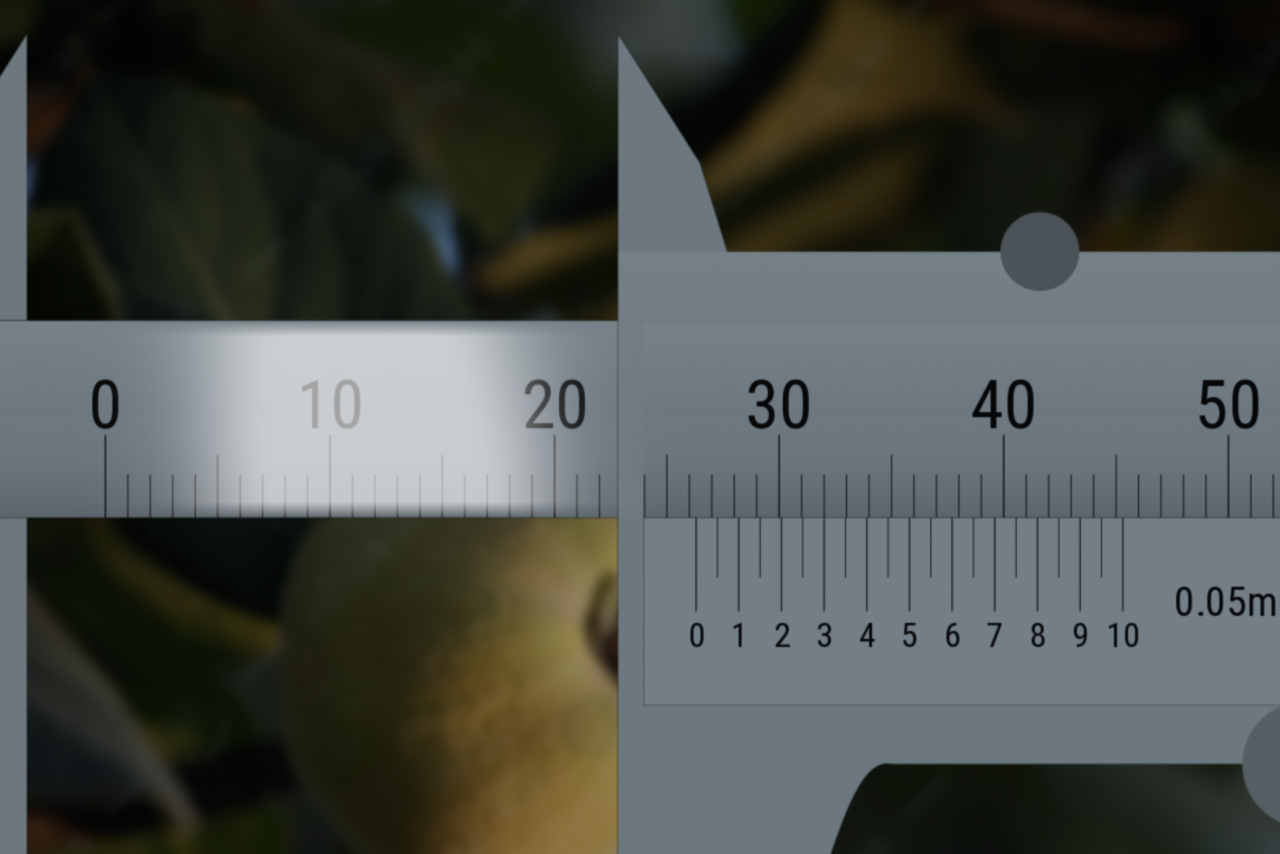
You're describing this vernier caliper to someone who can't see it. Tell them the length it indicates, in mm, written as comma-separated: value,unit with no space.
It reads 26.3,mm
